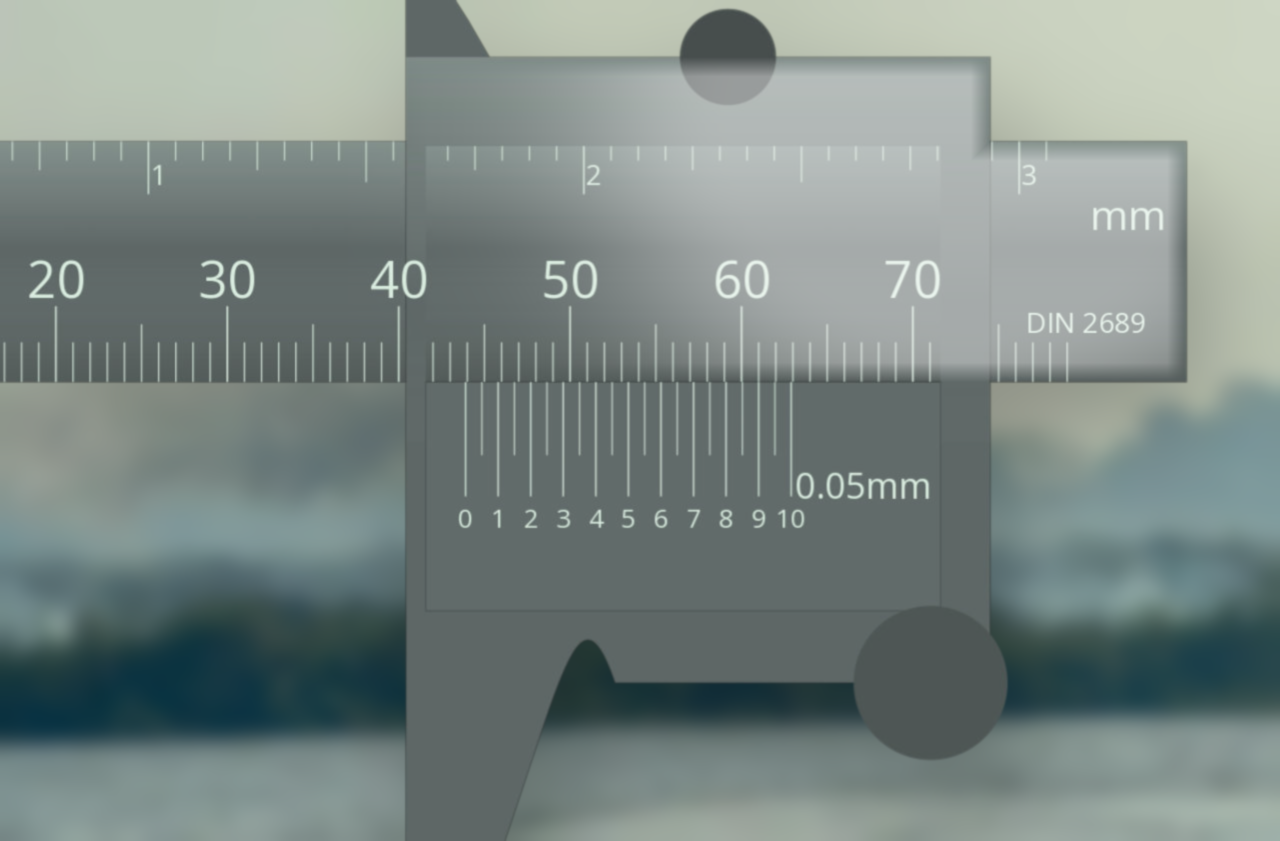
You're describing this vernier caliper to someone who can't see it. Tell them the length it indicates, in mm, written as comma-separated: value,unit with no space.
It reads 43.9,mm
